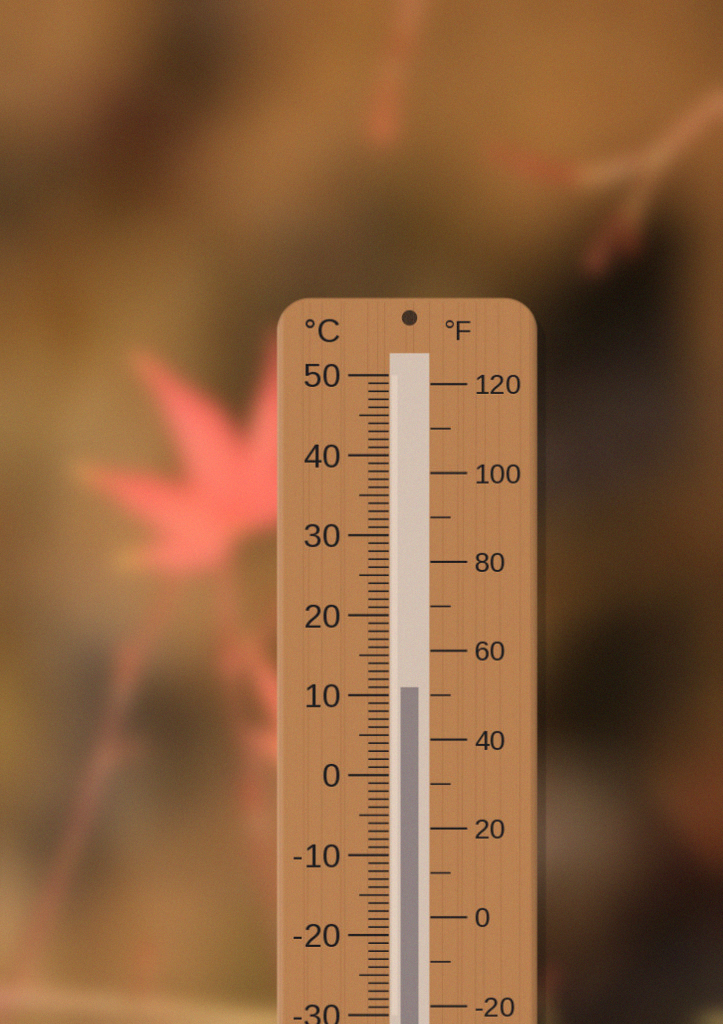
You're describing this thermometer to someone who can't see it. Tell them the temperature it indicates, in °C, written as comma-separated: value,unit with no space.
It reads 11,°C
